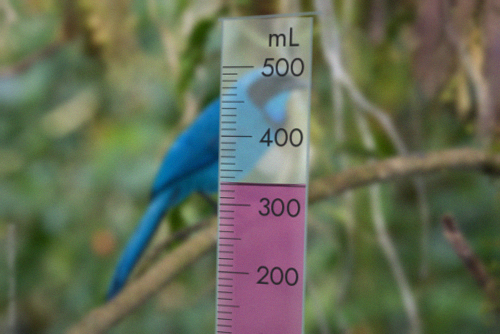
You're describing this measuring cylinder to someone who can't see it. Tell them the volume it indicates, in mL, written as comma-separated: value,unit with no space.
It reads 330,mL
